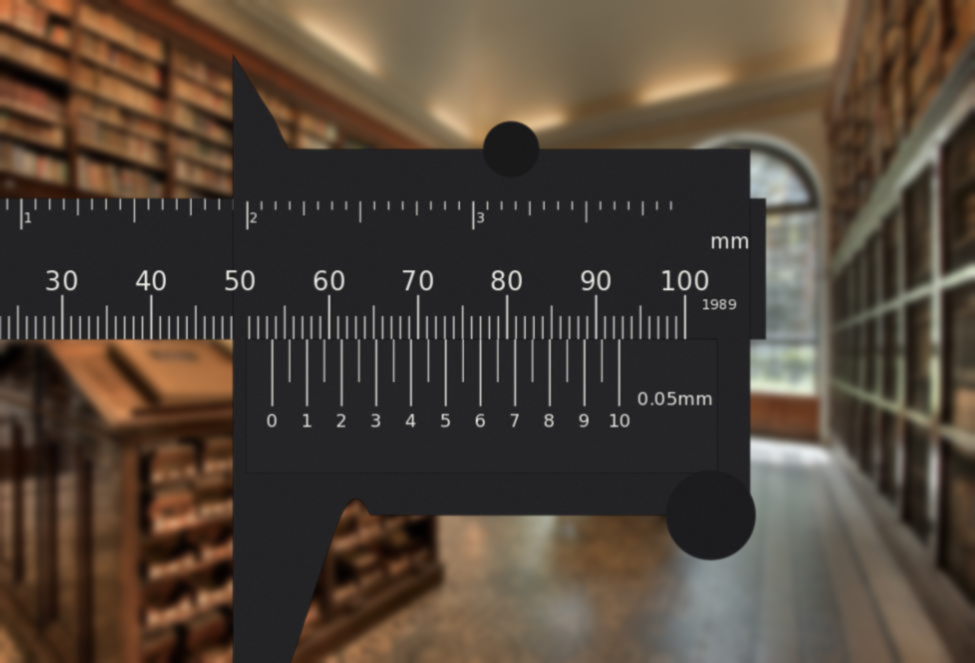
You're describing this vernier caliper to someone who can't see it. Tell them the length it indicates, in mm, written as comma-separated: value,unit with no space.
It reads 53.6,mm
